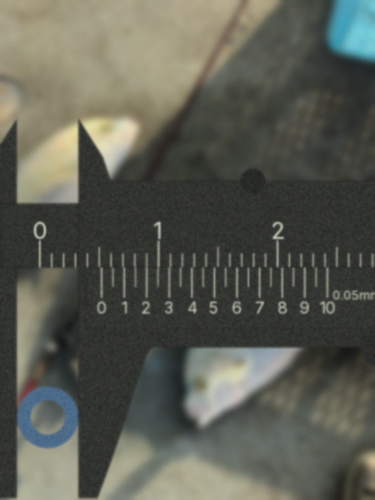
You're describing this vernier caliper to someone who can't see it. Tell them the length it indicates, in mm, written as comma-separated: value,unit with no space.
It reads 5.2,mm
